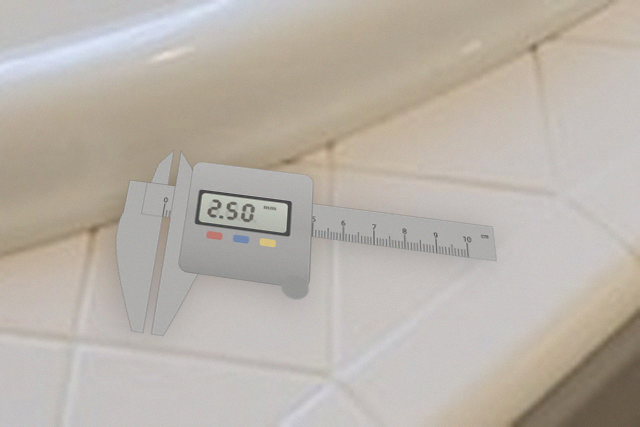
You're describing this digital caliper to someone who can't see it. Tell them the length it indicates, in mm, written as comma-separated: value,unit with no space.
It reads 2.50,mm
